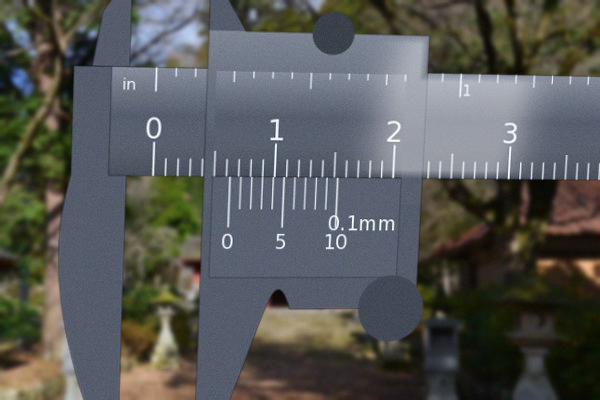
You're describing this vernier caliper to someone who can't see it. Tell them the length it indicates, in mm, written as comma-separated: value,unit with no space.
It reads 6.3,mm
